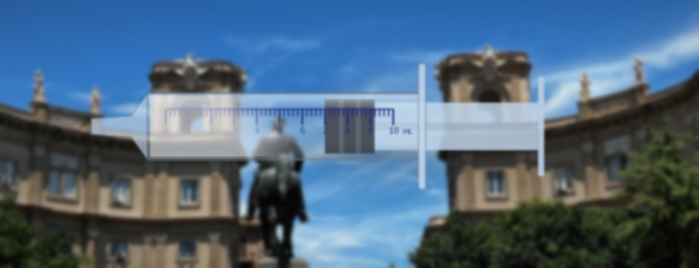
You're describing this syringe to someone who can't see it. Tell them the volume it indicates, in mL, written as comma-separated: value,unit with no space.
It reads 7,mL
